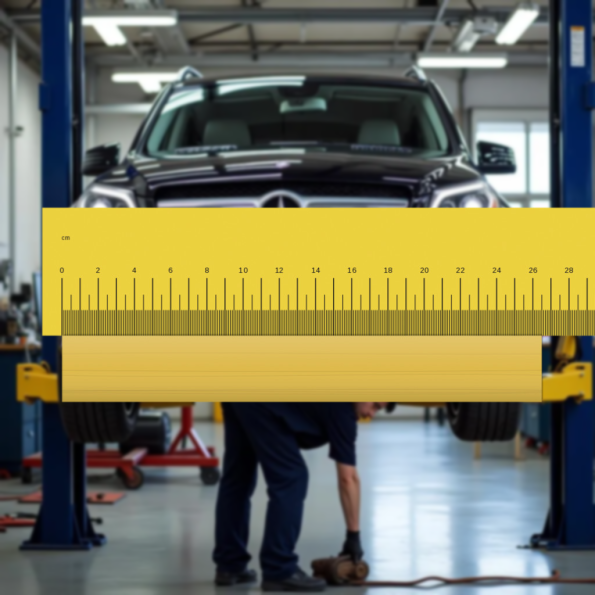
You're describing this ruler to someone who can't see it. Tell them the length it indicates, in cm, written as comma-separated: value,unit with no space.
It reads 26.5,cm
